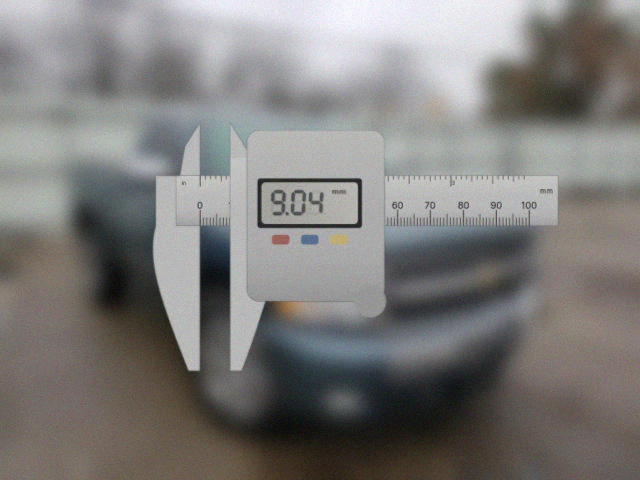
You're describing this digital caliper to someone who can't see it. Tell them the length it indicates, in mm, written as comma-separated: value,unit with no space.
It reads 9.04,mm
